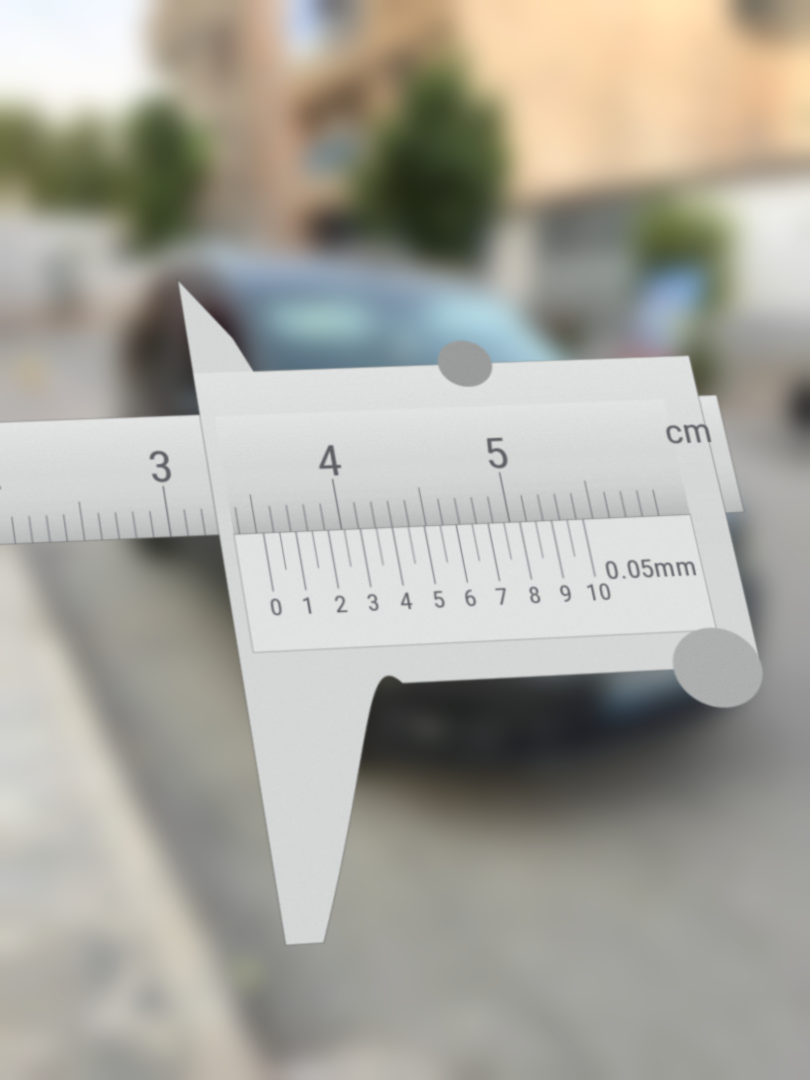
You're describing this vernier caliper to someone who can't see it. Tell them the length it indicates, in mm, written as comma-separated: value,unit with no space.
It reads 35.4,mm
